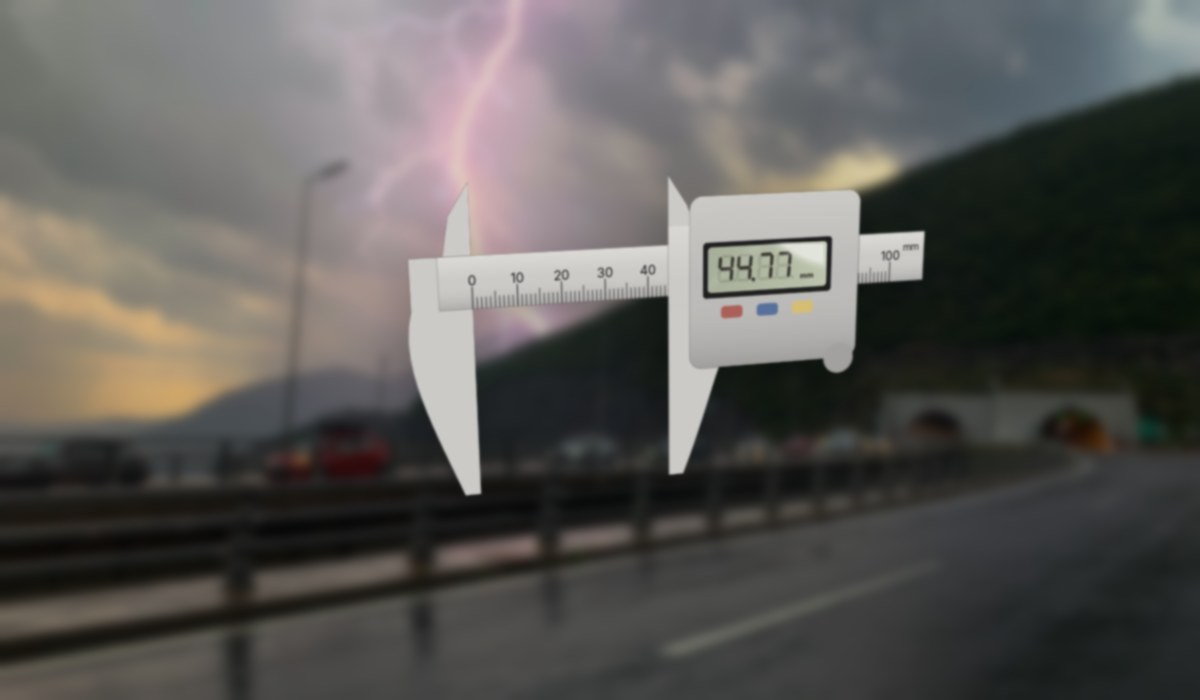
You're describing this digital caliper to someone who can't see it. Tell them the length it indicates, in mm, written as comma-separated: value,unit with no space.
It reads 44.77,mm
